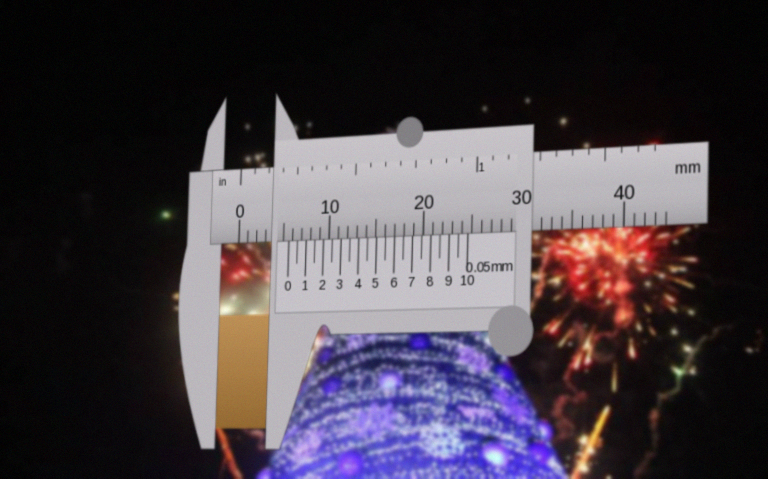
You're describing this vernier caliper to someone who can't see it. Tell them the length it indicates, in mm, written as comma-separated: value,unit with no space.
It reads 5.6,mm
